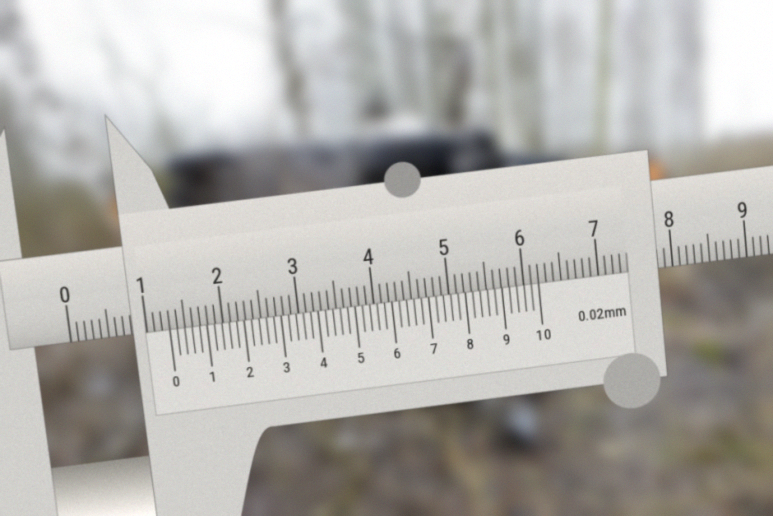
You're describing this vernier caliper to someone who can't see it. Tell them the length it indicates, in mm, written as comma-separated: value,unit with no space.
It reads 13.0,mm
